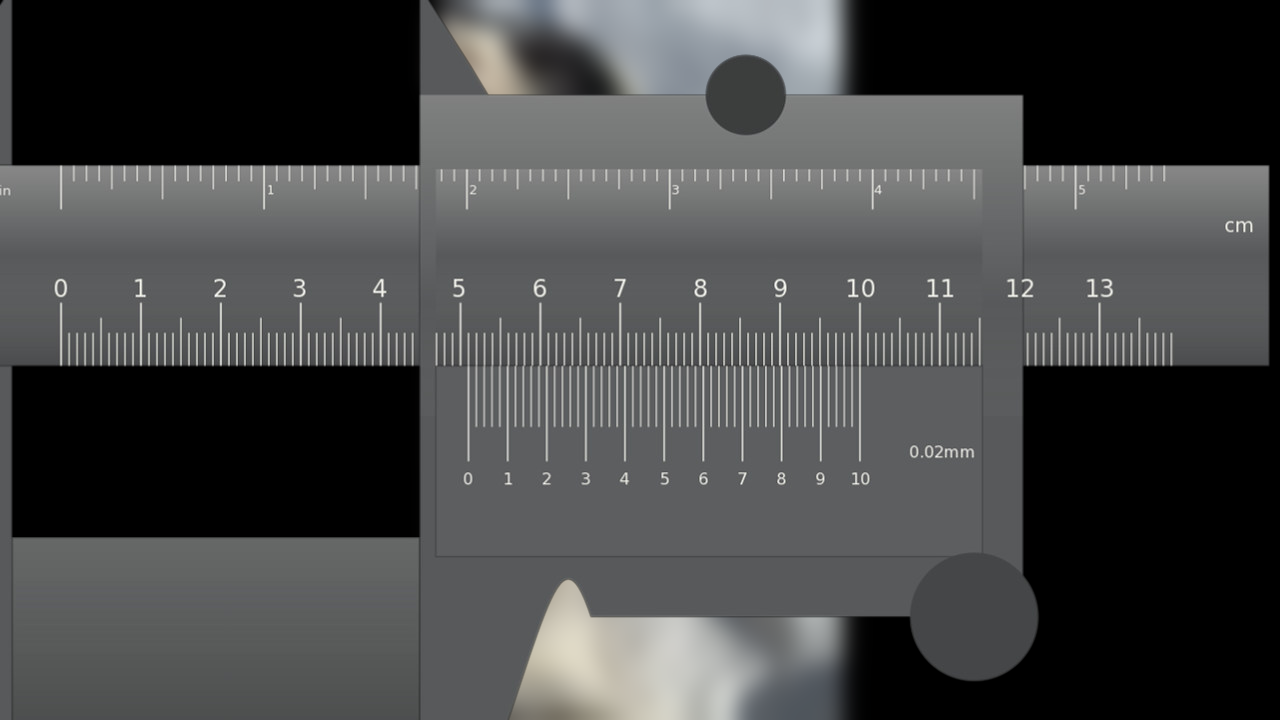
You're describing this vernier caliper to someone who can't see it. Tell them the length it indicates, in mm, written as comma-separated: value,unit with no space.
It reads 51.0,mm
